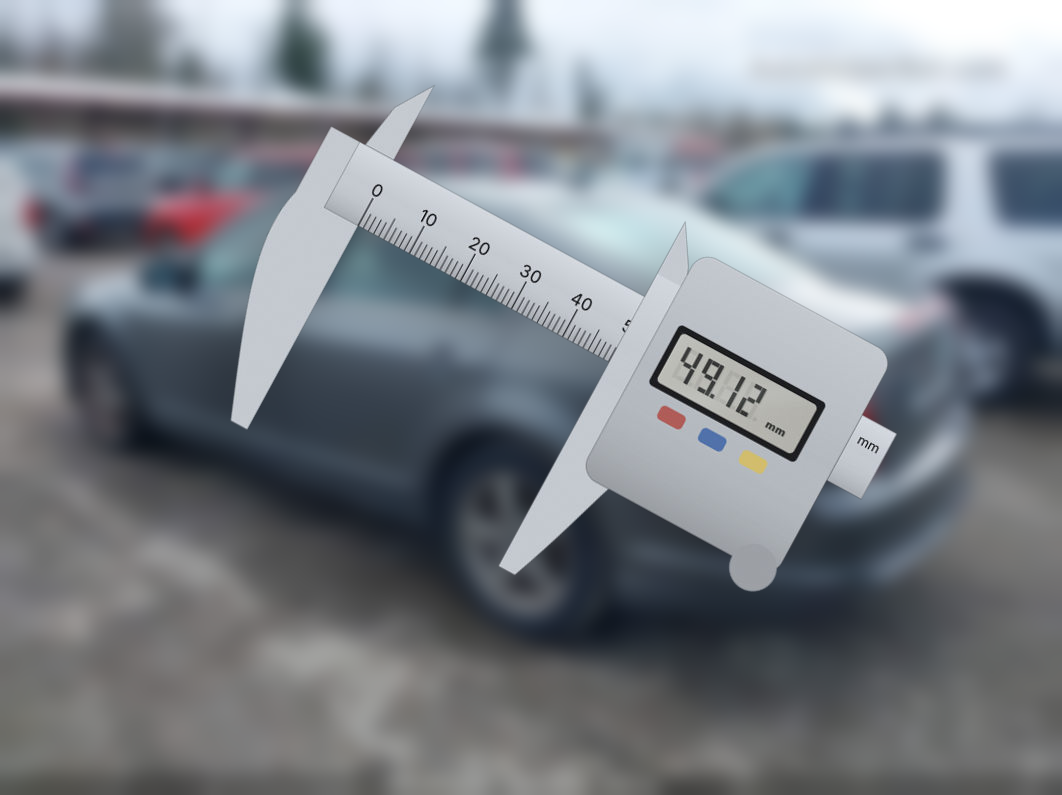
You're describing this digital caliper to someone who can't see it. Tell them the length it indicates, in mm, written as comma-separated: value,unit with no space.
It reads 49.12,mm
